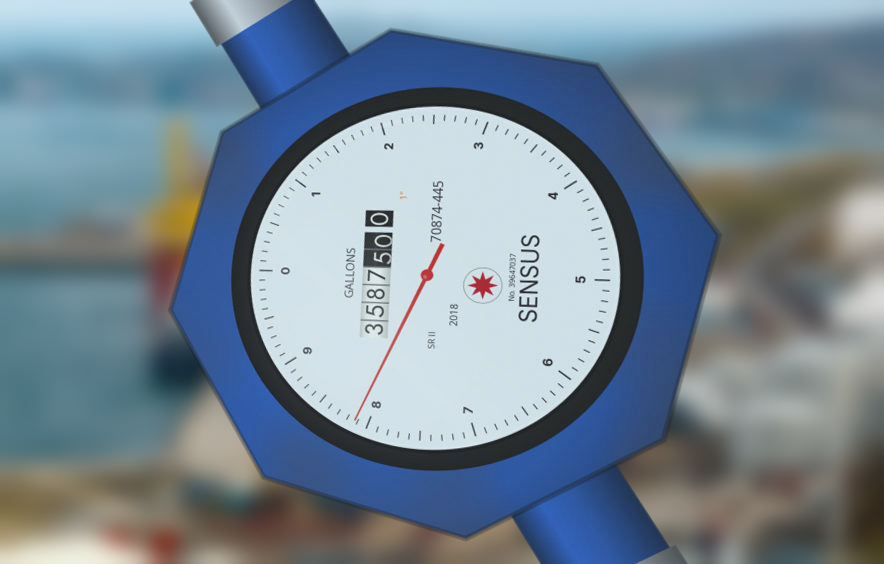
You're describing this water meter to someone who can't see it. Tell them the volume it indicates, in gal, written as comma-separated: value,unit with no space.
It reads 3587498.1,gal
